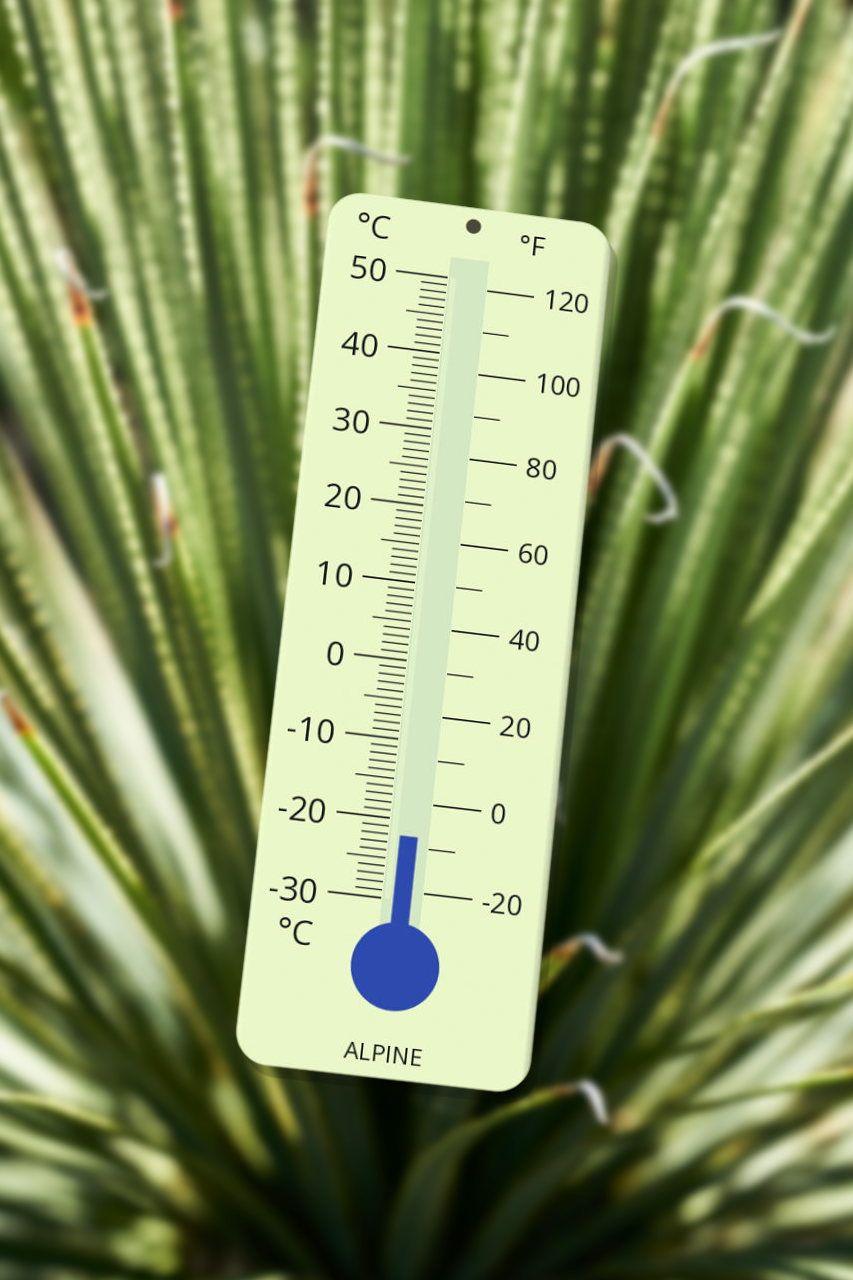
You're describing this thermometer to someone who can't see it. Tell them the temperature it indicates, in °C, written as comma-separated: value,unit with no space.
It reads -22,°C
